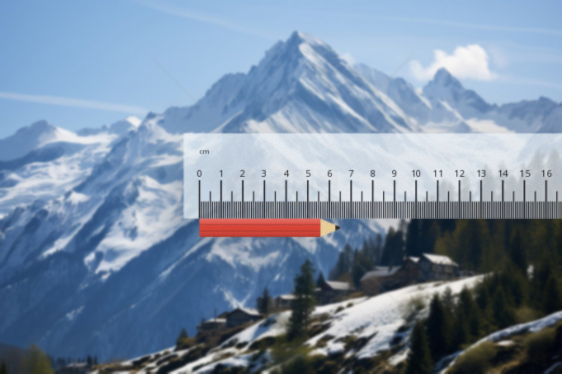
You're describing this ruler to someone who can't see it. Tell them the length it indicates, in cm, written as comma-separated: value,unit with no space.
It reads 6.5,cm
